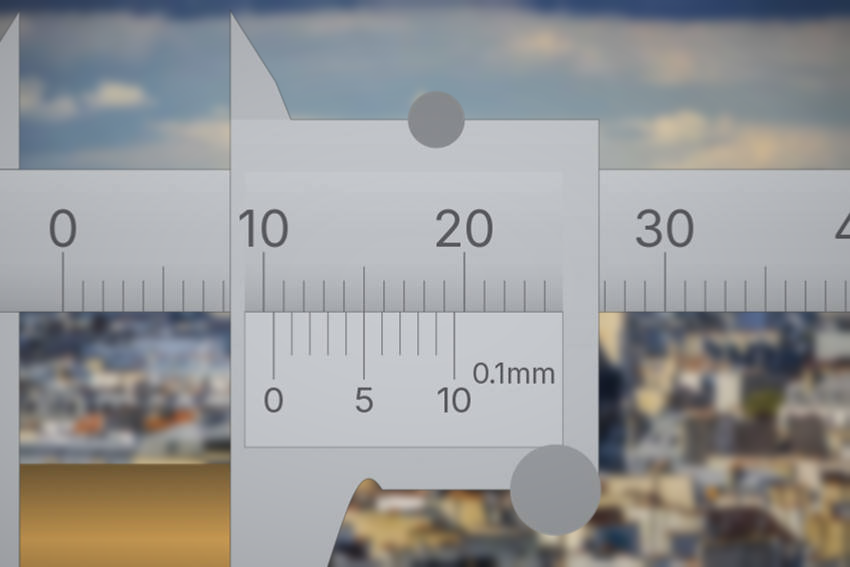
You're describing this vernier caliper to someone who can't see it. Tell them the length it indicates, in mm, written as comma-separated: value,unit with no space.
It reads 10.5,mm
